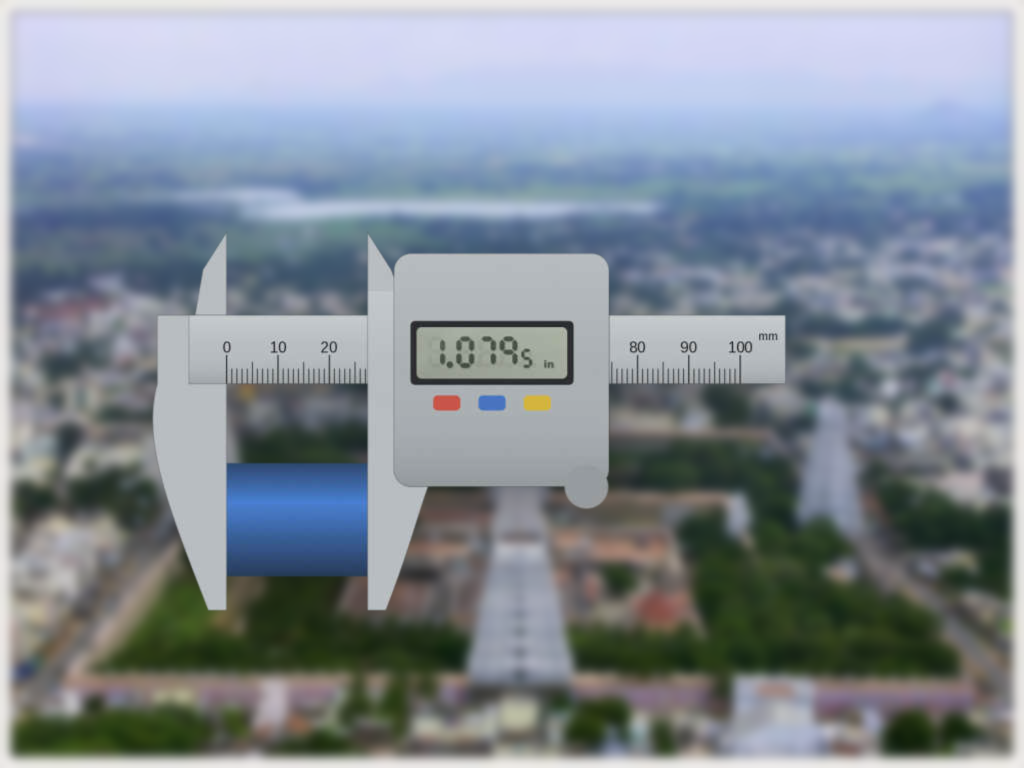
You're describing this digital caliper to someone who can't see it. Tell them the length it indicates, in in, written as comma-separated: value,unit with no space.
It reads 1.0795,in
